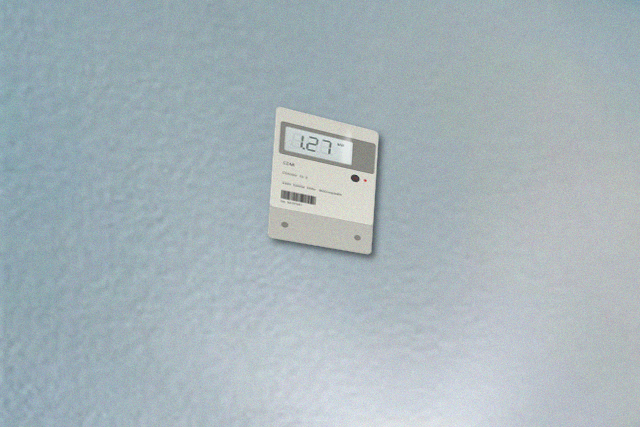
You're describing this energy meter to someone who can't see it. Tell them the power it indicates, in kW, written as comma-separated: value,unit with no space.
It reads 1.27,kW
